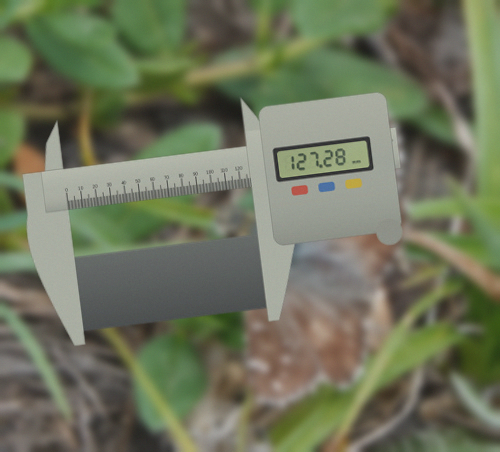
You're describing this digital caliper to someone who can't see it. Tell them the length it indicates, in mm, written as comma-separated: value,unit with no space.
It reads 127.28,mm
